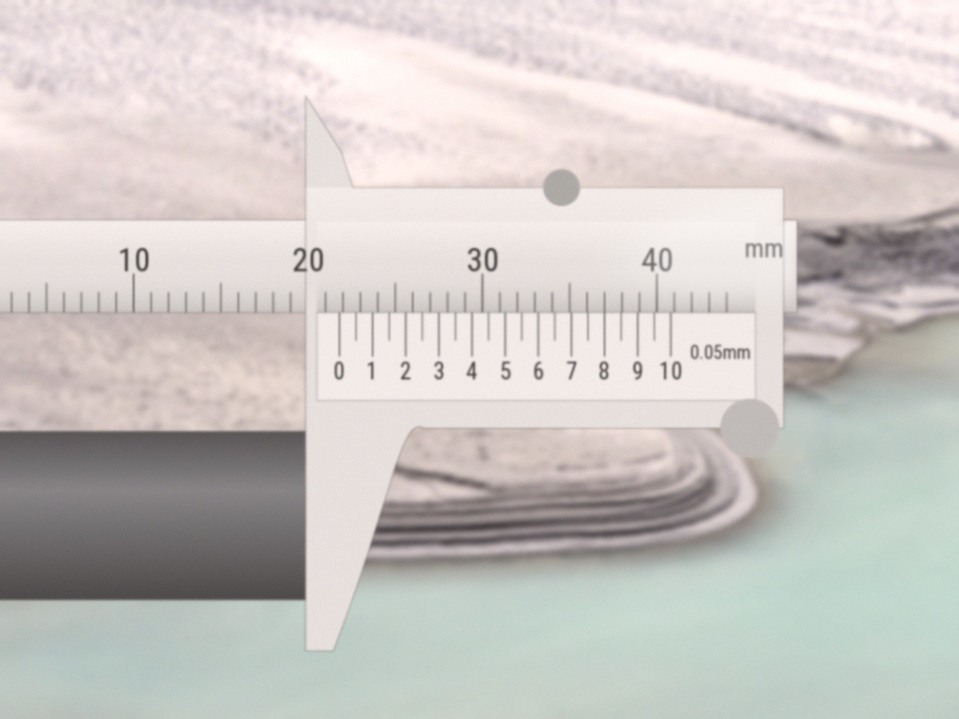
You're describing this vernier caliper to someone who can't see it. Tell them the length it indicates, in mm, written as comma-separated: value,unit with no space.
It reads 21.8,mm
